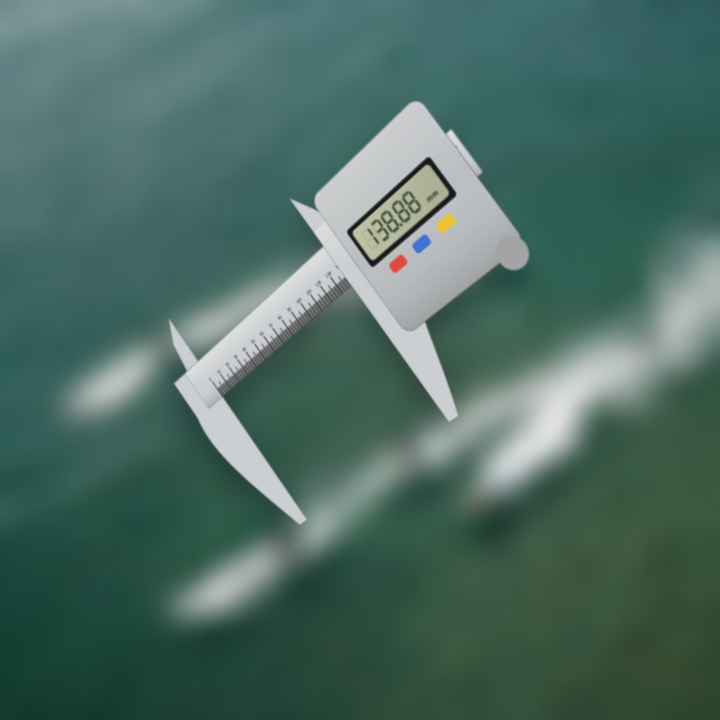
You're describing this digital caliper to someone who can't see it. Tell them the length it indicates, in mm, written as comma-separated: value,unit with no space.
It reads 138.88,mm
